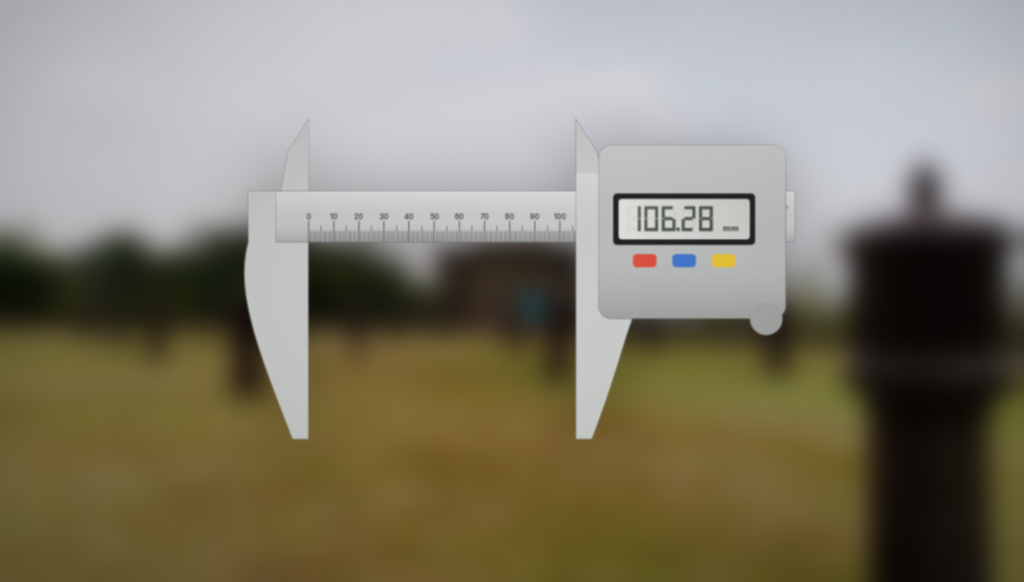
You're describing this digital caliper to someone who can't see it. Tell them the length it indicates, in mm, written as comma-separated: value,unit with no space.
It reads 106.28,mm
